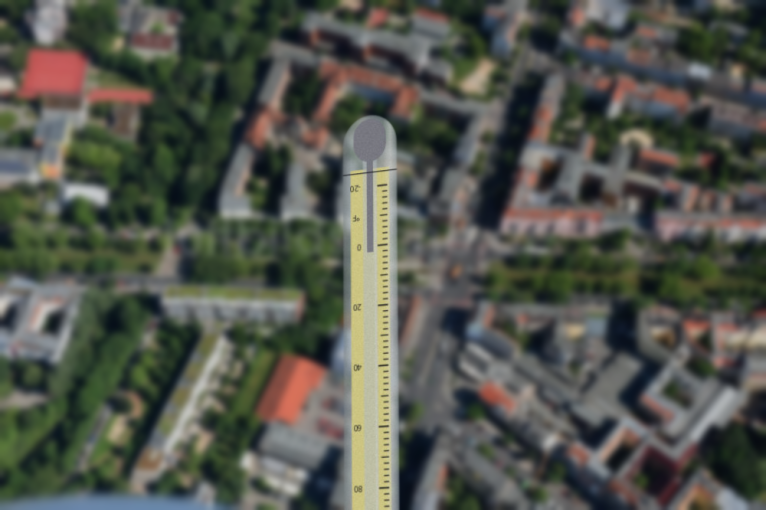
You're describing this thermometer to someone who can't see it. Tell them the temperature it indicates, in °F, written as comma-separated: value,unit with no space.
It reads 2,°F
